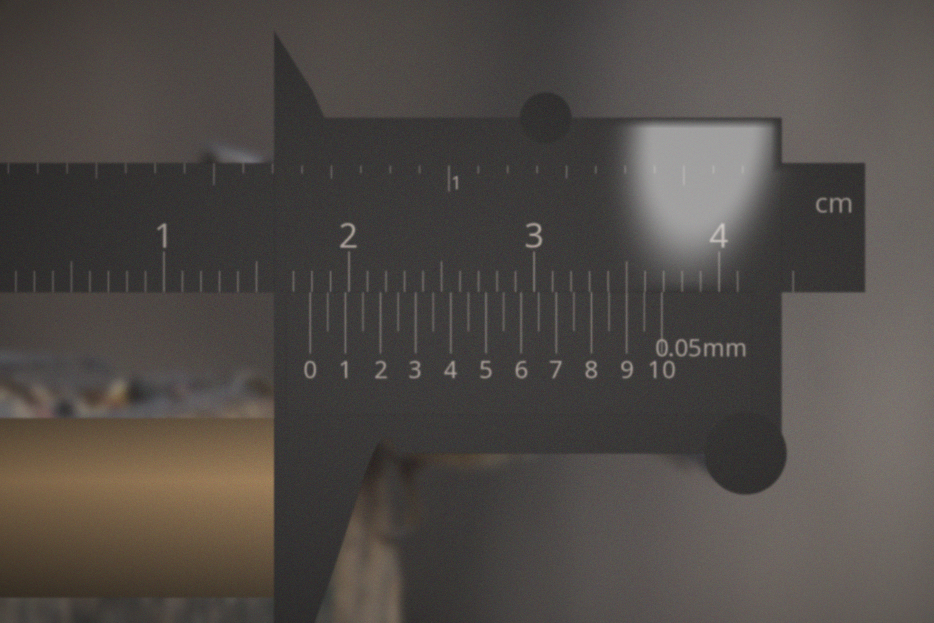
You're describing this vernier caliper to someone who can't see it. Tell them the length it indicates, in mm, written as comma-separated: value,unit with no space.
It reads 17.9,mm
